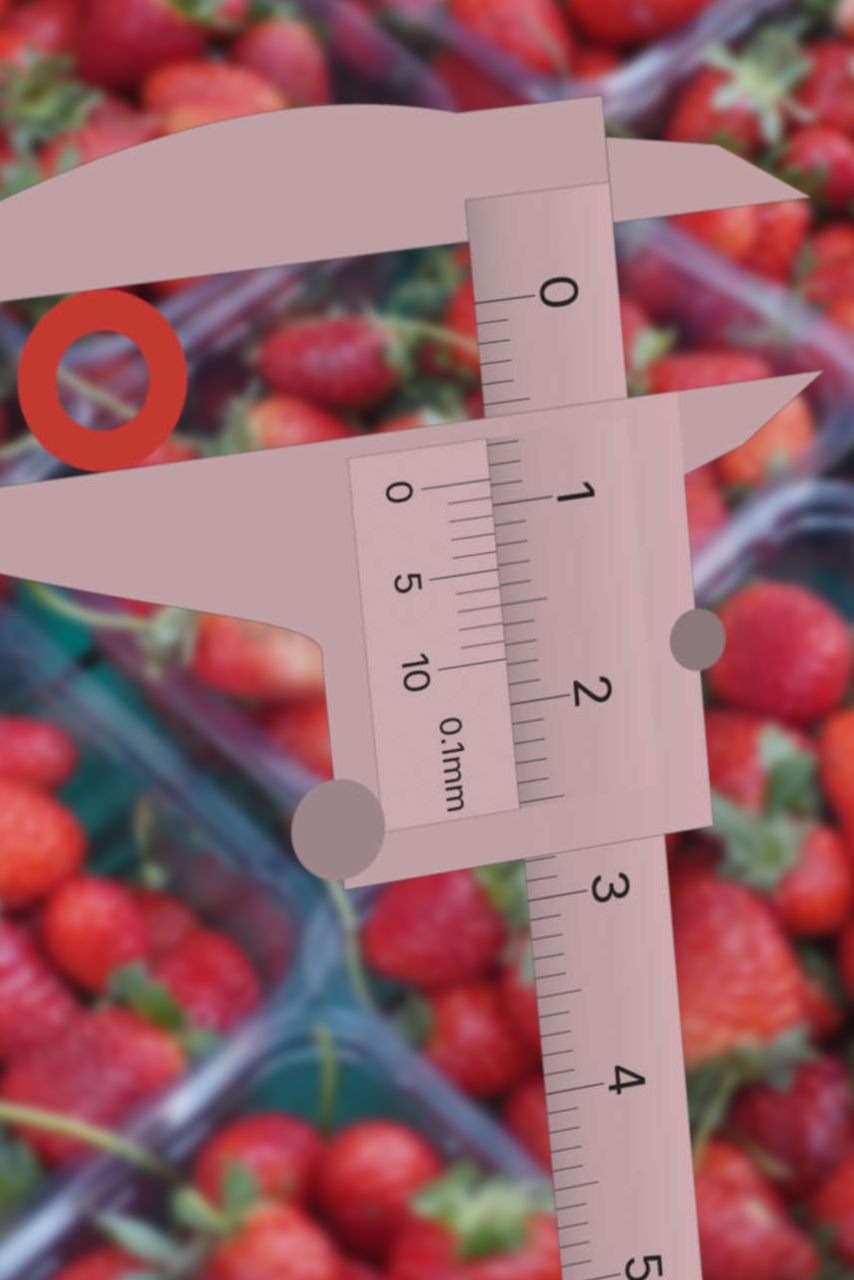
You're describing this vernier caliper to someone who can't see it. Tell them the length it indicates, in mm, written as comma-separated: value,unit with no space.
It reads 8.7,mm
